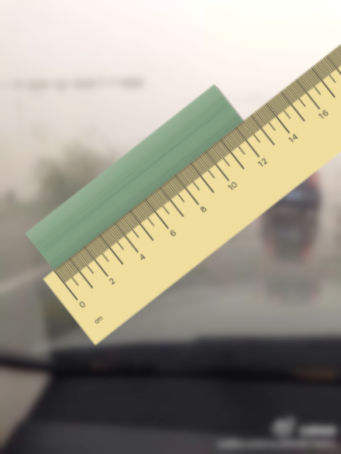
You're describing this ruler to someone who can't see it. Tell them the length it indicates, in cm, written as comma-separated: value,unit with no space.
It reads 12.5,cm
